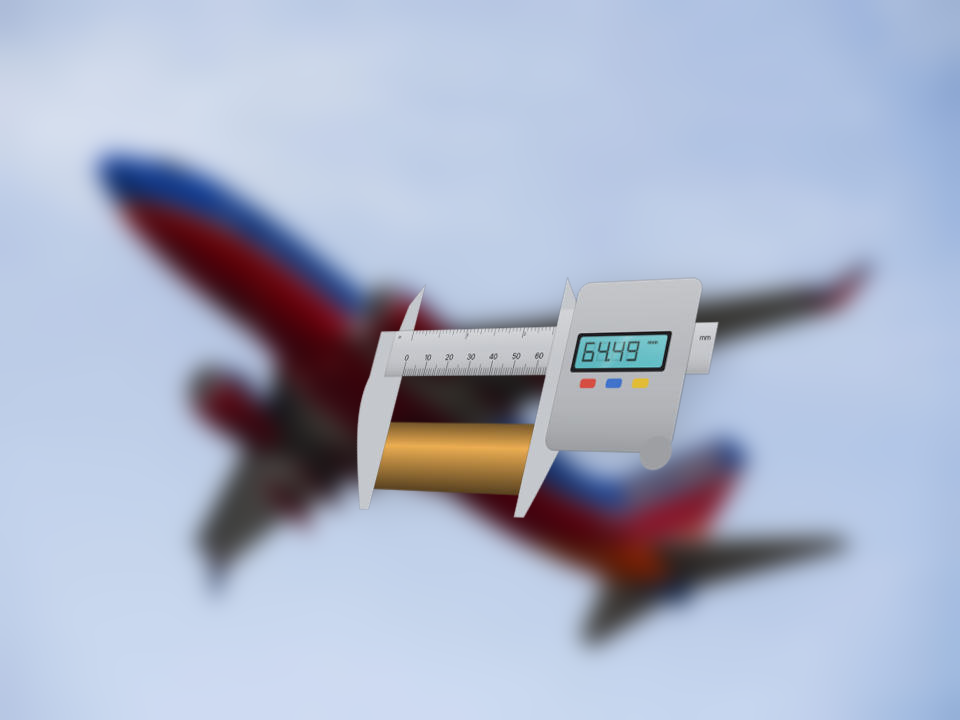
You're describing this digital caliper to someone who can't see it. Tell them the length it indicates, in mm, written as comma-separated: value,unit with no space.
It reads 64.49,mm
